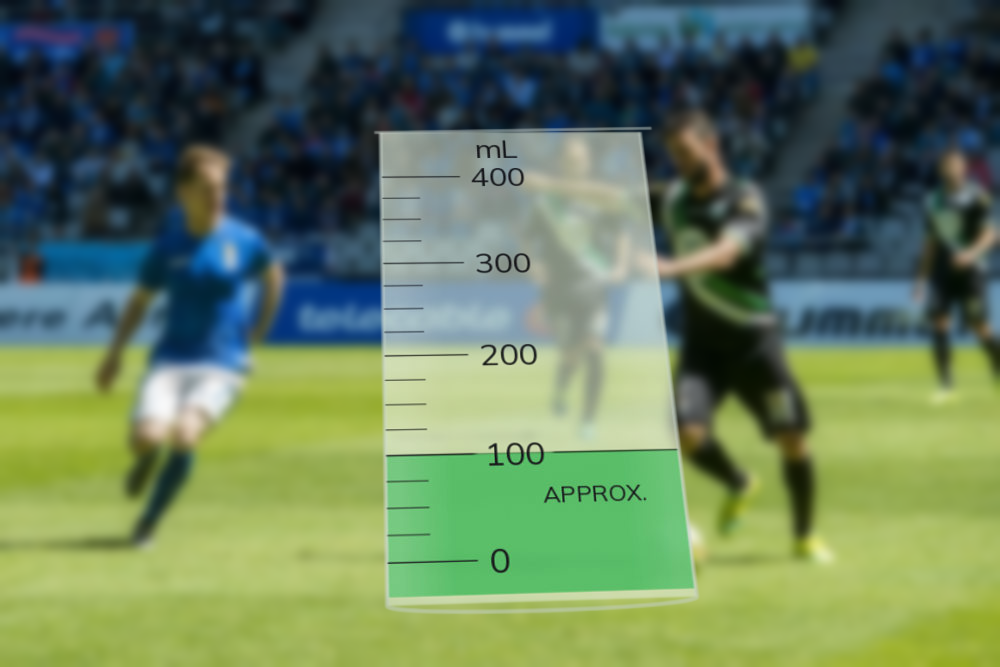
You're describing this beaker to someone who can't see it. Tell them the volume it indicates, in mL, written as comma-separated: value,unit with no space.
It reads 100,mL
